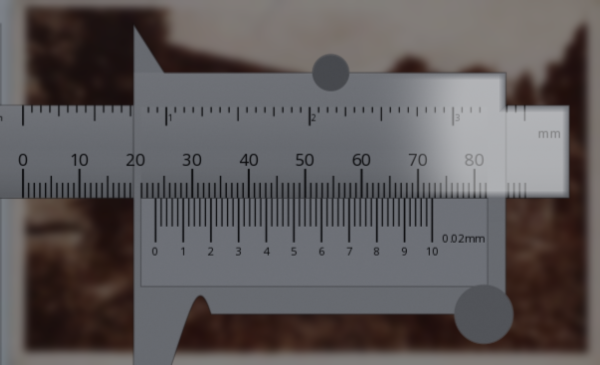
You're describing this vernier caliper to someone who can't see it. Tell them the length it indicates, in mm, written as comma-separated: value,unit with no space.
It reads 23.5,mm
